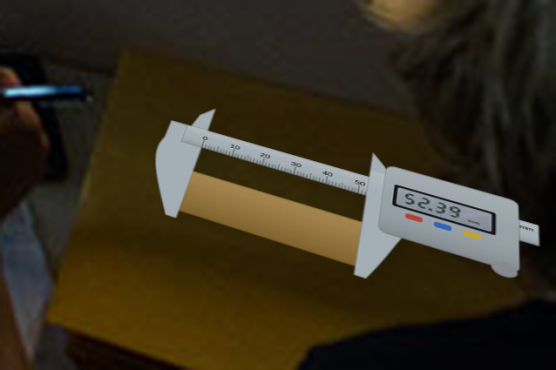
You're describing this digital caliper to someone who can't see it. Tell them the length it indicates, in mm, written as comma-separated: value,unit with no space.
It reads 52.39,mm
